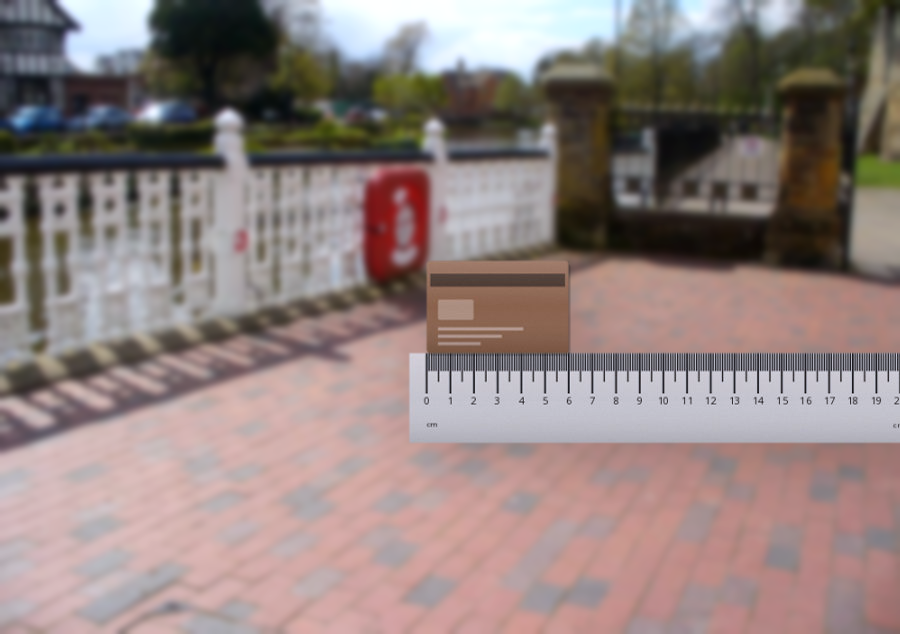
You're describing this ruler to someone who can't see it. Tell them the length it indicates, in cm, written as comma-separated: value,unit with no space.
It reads 6,cm
